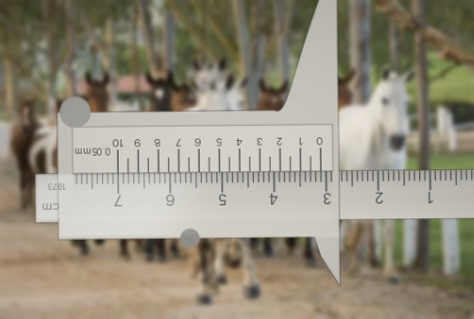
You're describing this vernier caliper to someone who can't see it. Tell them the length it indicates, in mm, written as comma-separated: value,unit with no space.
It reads 31.0,mm
